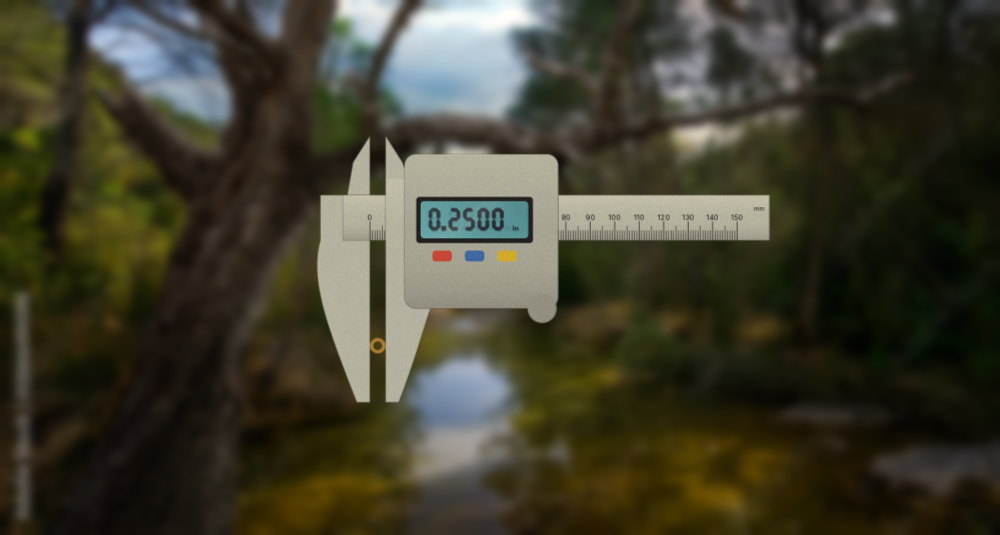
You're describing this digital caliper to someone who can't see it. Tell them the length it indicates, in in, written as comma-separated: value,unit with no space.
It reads 0.2500,in
